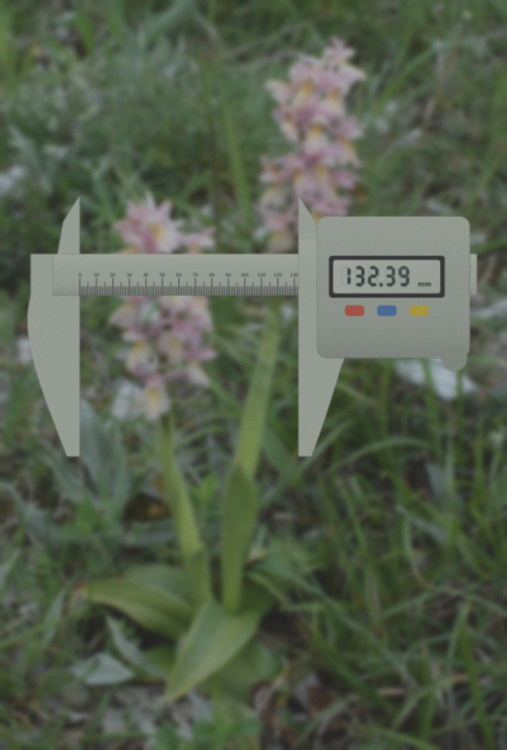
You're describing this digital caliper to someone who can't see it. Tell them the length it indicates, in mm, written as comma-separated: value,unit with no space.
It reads 132.39,mm
